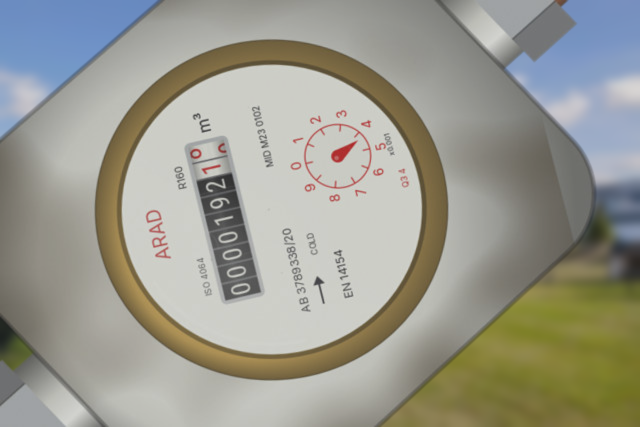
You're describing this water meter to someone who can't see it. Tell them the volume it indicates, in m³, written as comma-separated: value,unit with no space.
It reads 192.184,m³
